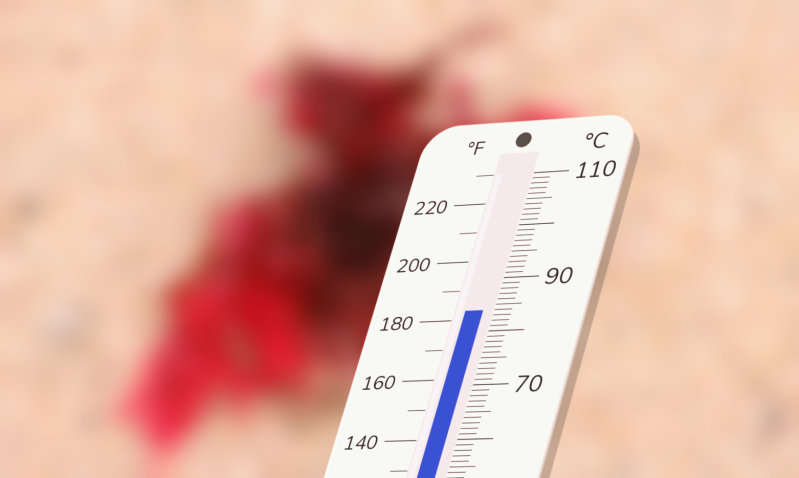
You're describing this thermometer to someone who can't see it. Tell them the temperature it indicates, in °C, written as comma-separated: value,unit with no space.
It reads 84,°C
